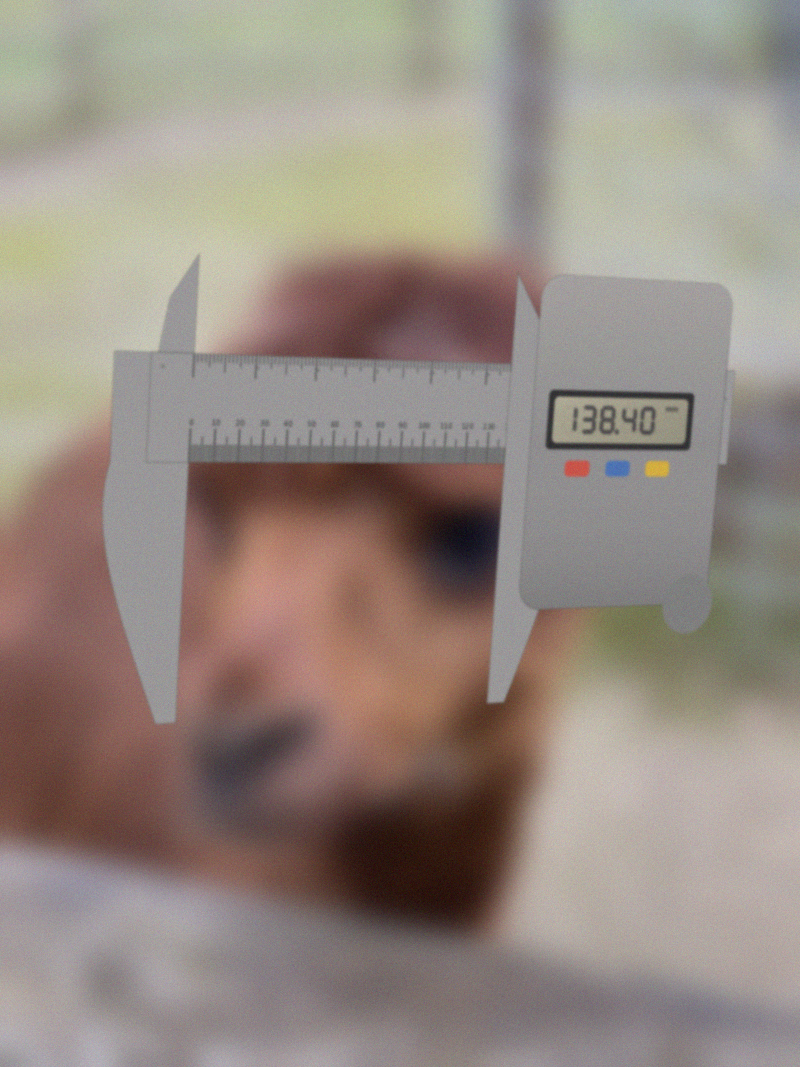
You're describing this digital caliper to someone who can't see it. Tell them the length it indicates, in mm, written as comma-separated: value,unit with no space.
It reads 138.40,mm
